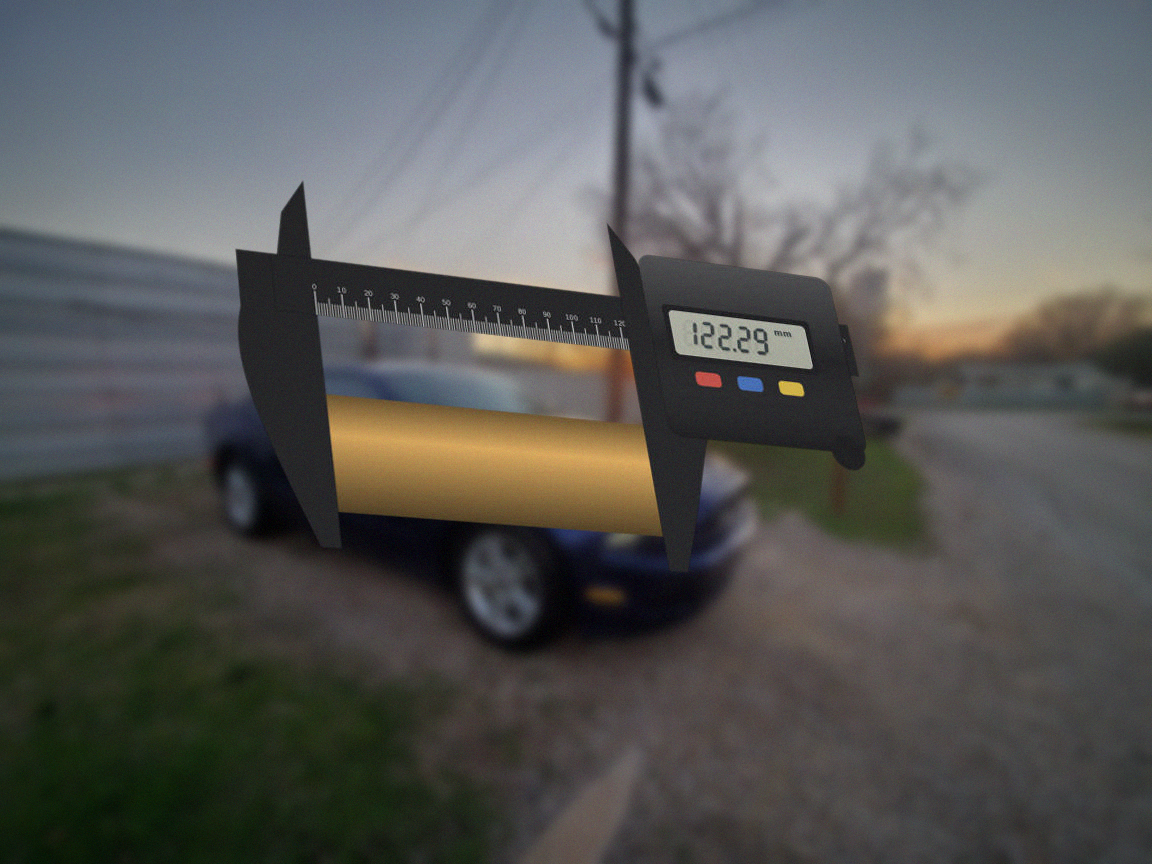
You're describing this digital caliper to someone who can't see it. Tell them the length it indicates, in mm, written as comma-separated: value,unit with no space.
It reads 122.29,mm
